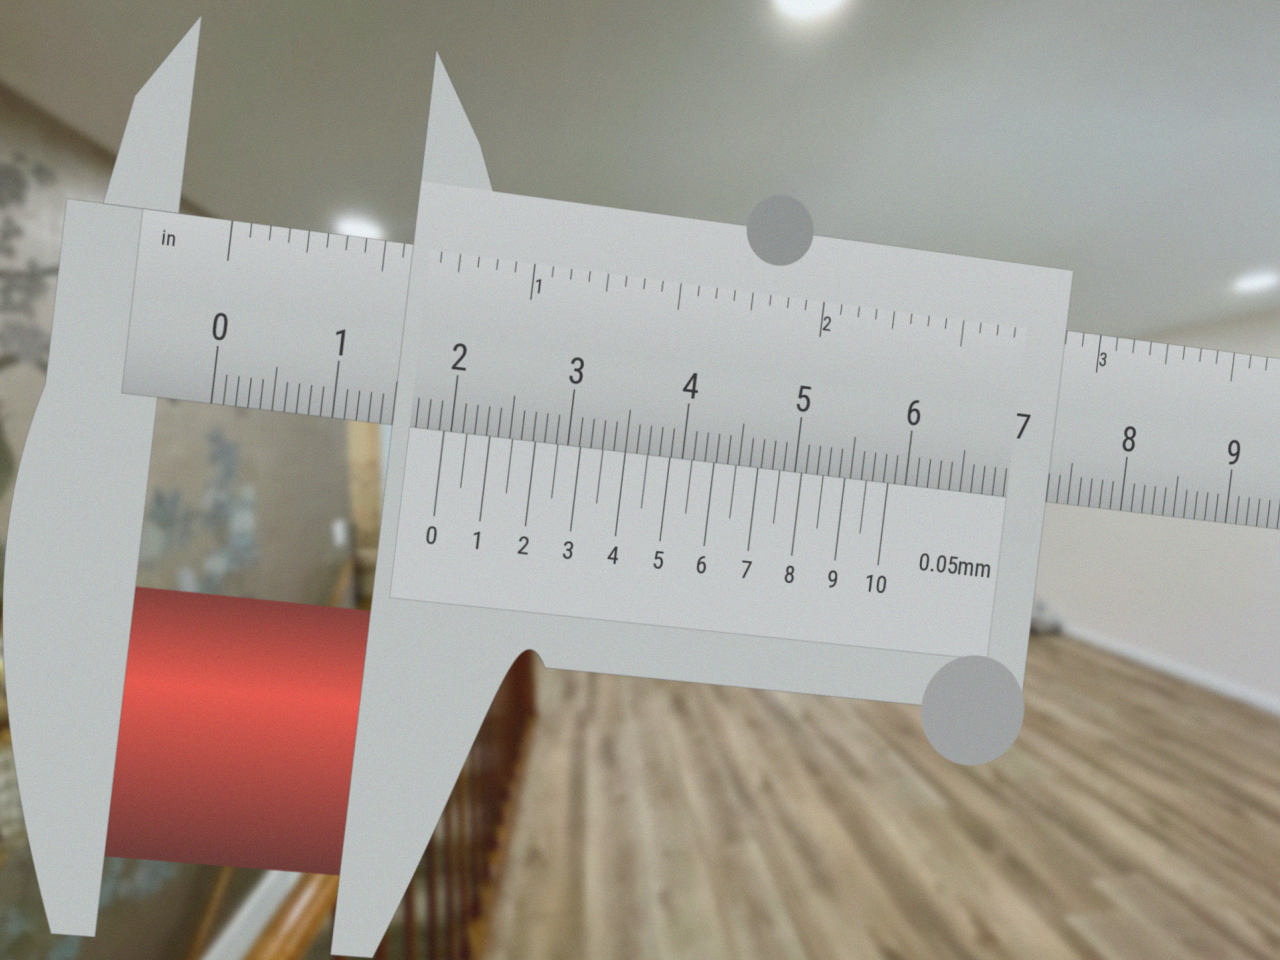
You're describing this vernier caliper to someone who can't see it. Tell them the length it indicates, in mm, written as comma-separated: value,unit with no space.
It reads 19.4,mm
